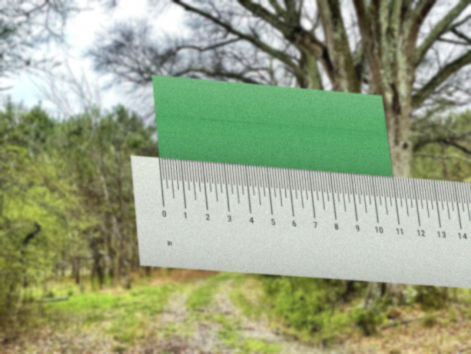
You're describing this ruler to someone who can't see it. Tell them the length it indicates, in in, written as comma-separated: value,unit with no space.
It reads 11,in
